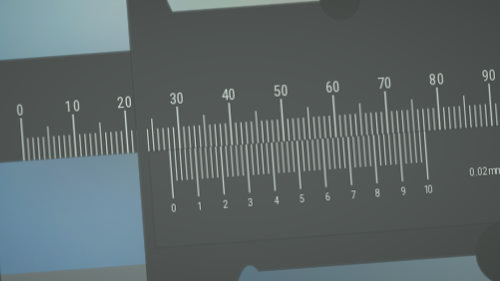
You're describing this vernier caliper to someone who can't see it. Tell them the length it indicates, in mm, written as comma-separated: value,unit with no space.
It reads 28.0,mm
